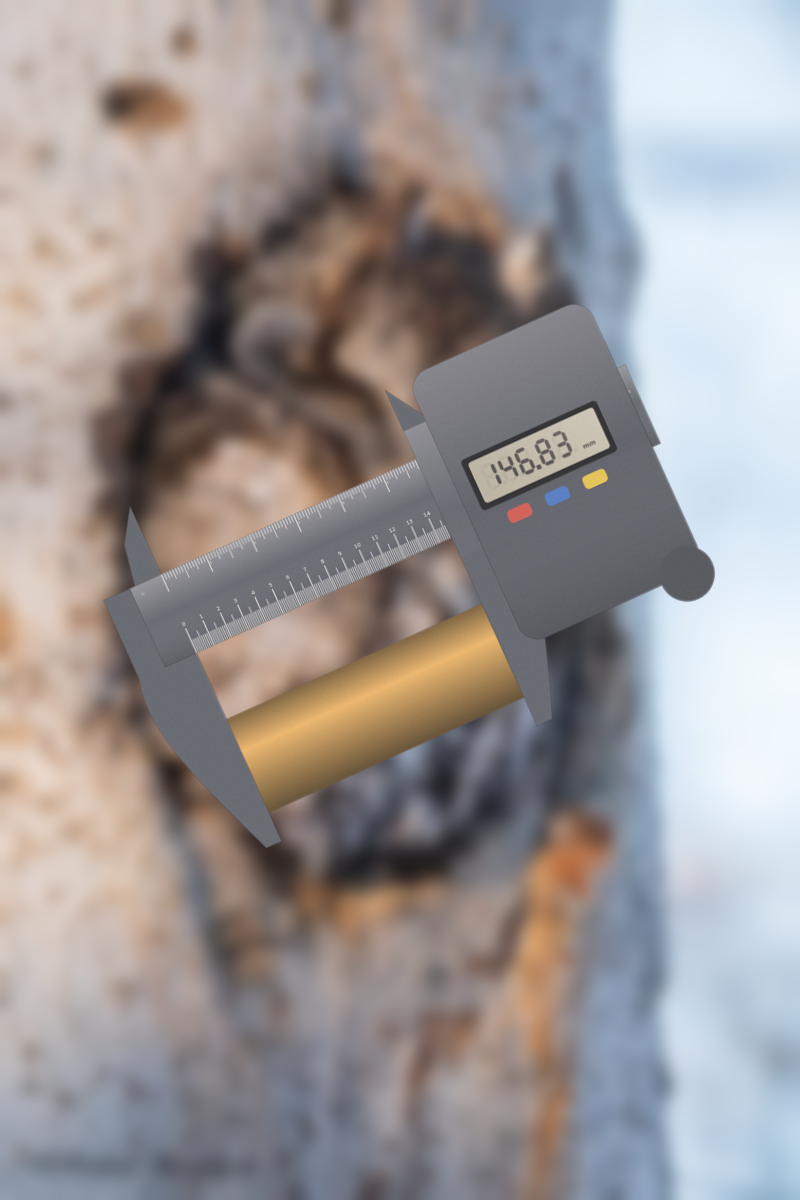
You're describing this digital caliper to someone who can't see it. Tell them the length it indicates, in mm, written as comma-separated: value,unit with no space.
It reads 146.83,mm
